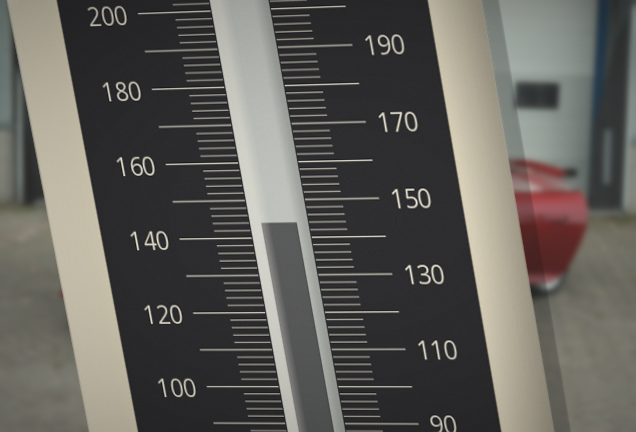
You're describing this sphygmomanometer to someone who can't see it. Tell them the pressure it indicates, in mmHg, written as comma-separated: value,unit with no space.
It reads 144,mmHg
